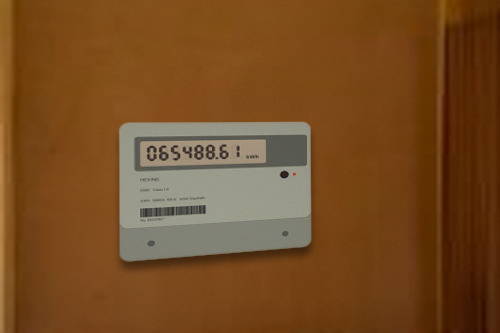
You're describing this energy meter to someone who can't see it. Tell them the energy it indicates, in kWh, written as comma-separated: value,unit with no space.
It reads 65488.61,kWh
